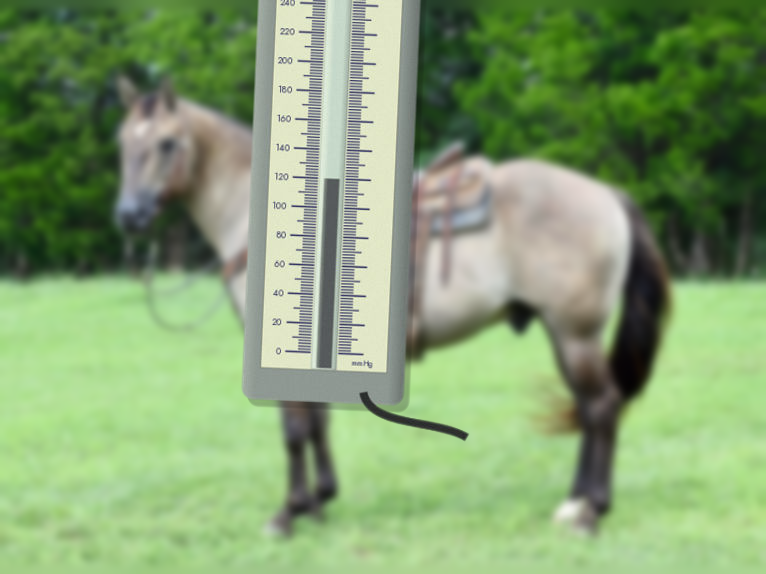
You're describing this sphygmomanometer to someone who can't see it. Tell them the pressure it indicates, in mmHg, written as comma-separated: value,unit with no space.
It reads 120,mmHg
